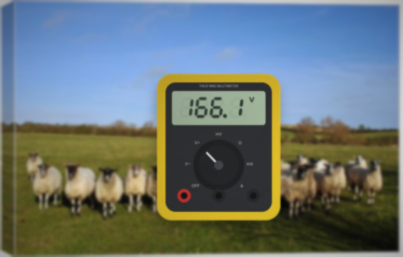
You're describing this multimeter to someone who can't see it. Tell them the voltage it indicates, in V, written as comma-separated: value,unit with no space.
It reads 166.1,V
